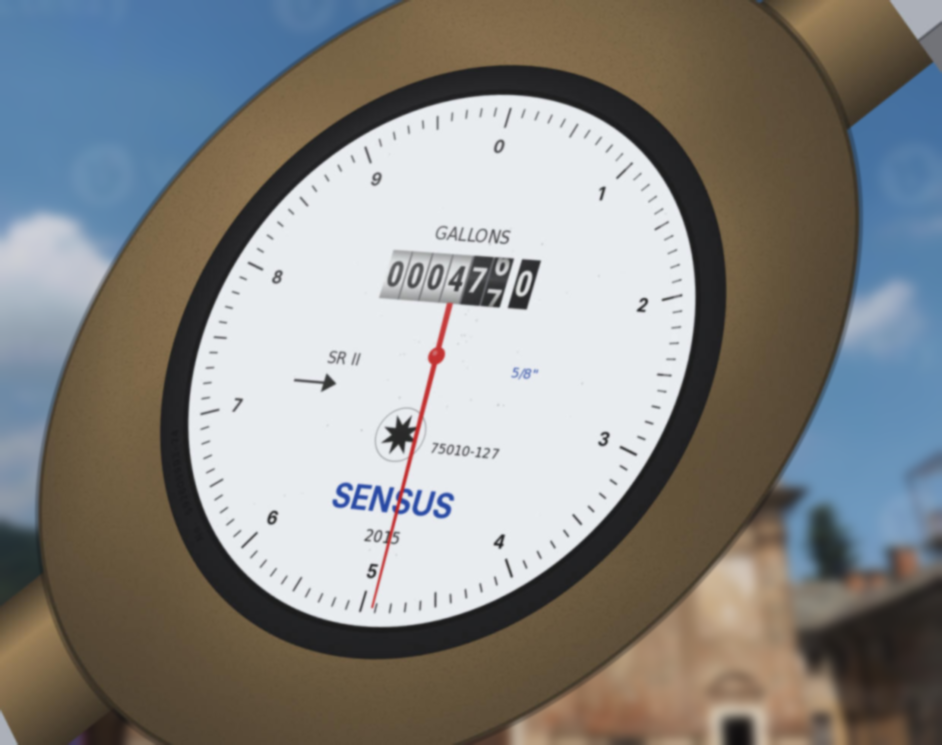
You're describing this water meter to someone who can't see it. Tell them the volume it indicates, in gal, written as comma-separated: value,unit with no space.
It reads 4764.9,gal
